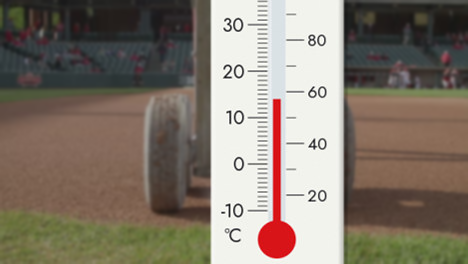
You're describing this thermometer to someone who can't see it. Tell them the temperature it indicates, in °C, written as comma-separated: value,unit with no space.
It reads 14,°C
